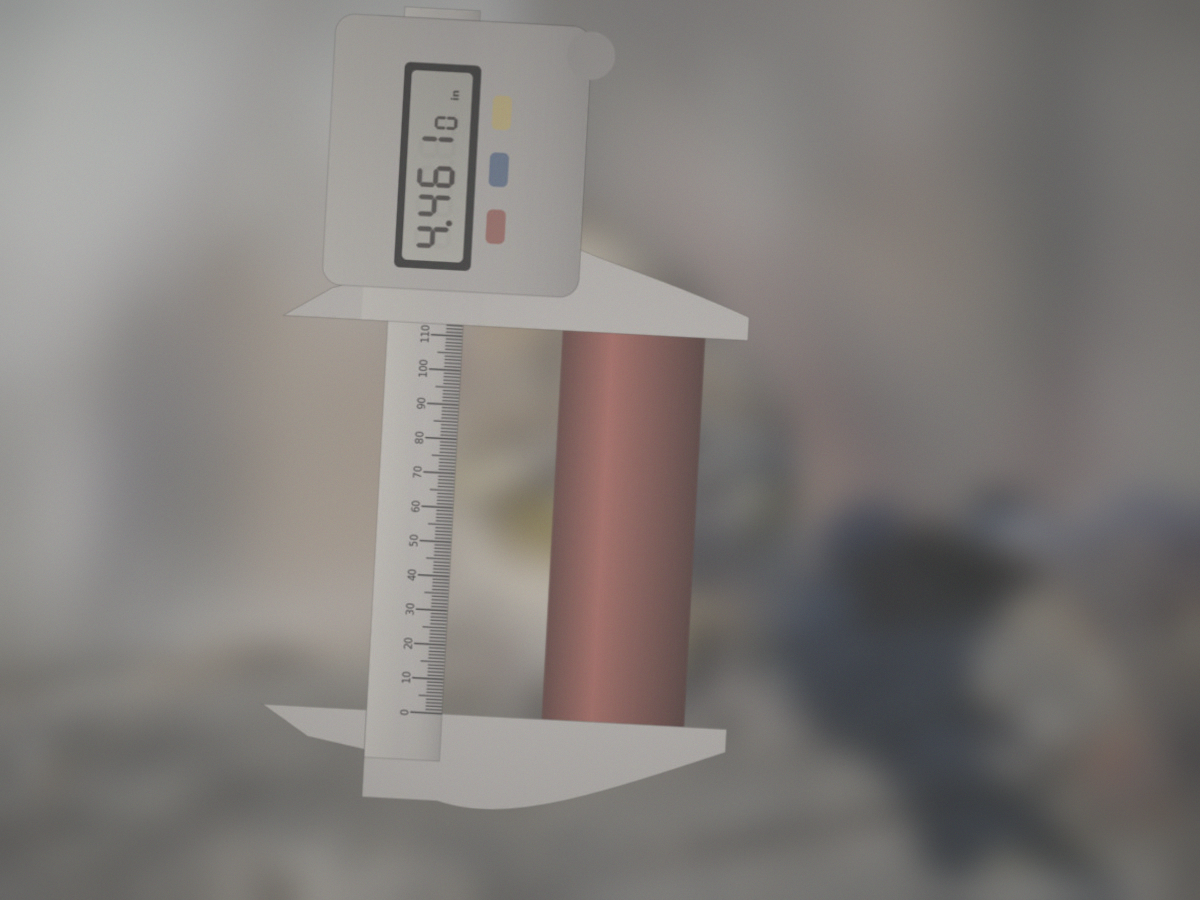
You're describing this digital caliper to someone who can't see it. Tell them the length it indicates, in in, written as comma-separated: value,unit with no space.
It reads 4.4610,in
